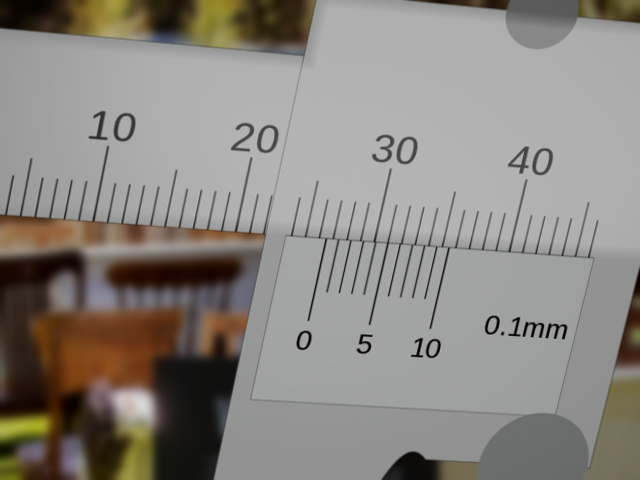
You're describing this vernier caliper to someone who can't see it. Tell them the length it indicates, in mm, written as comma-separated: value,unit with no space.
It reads 26.5,mm
